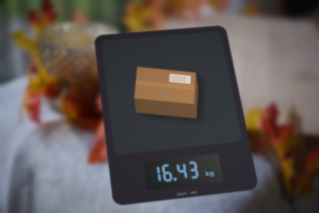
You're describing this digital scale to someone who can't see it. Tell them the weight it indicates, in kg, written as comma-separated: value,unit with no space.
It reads 16.43,kg
